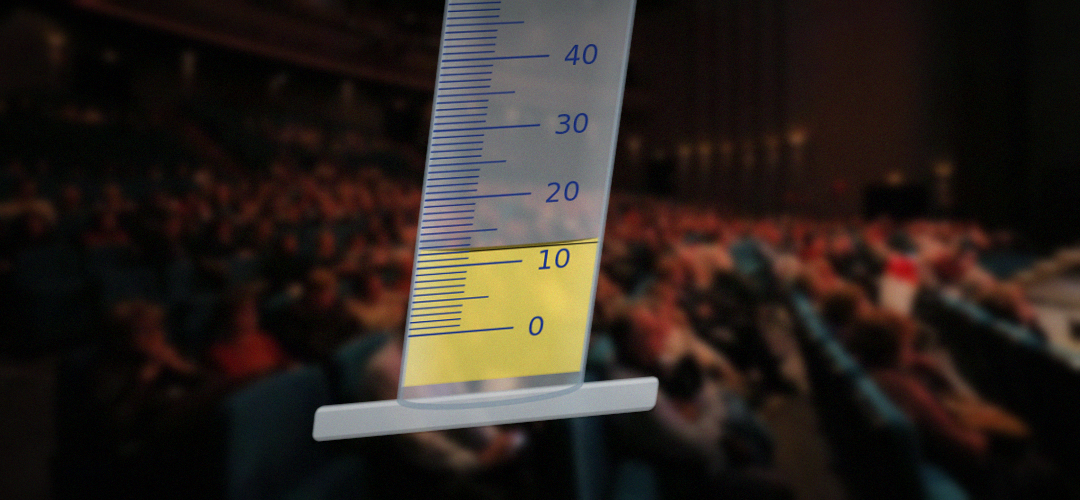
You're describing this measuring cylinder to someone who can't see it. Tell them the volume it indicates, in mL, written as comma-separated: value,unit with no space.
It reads 12,mL
